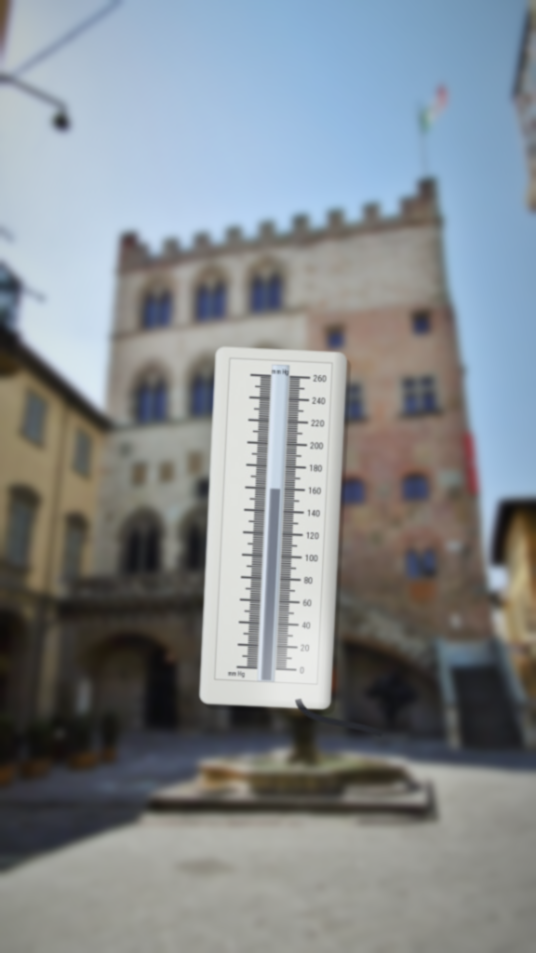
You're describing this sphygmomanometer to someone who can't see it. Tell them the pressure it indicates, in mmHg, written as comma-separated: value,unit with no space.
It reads 160,mmHg
